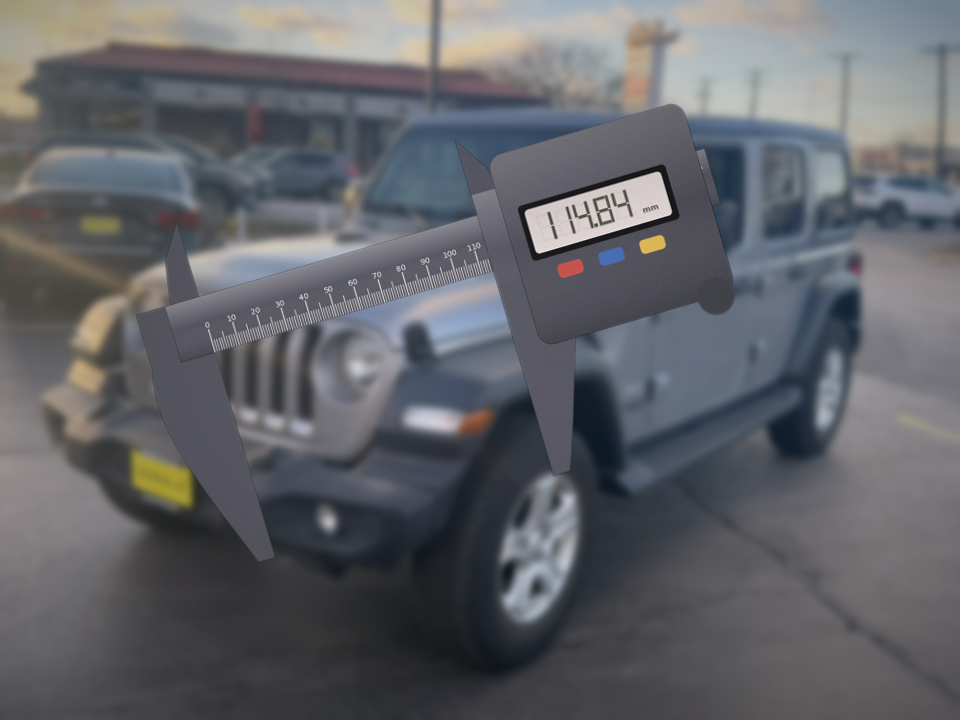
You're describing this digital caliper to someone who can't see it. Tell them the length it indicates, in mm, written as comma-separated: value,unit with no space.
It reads 114.84,mm
